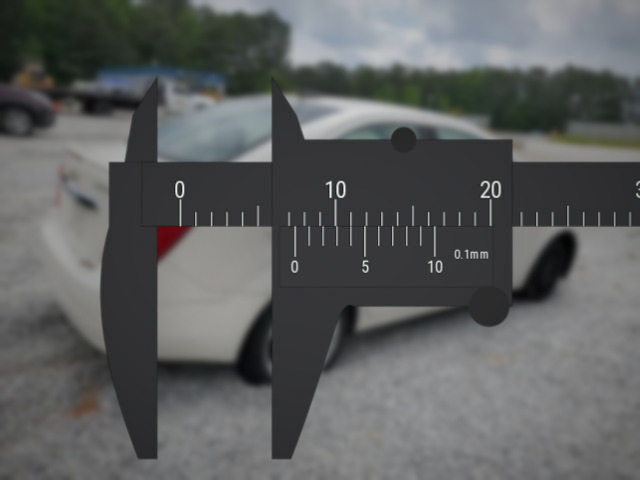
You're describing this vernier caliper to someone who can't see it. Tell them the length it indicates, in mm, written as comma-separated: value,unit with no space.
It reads 7.4,mm
